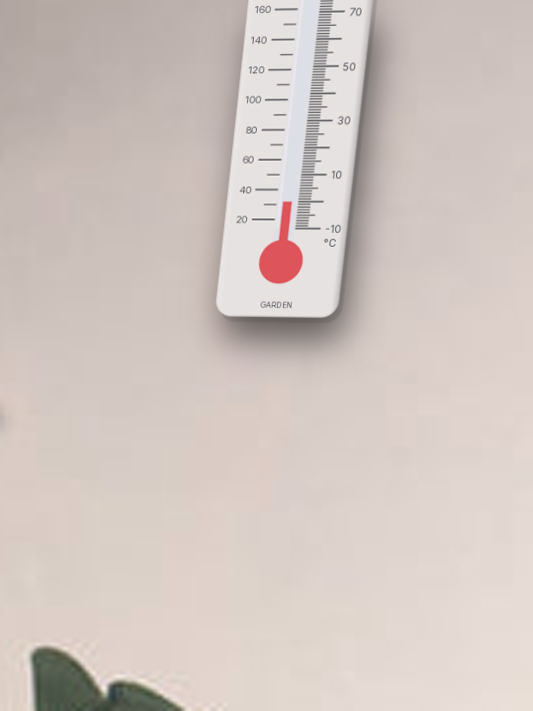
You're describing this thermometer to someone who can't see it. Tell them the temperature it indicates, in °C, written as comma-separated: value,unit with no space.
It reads 0,°C
